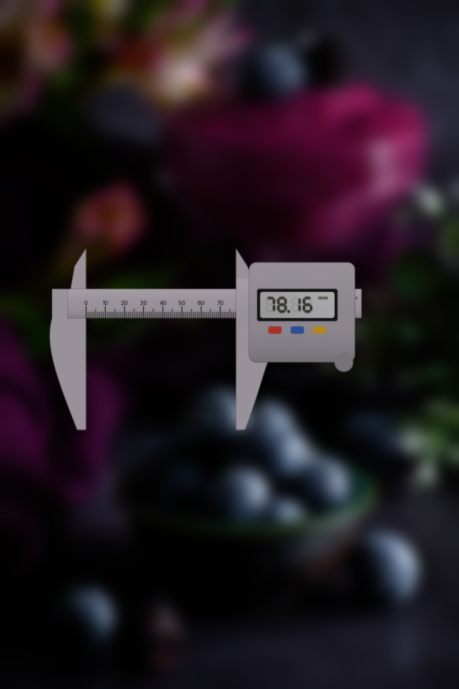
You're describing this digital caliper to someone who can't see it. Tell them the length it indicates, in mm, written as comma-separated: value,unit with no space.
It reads 78.16,mm
